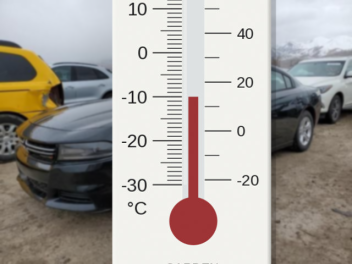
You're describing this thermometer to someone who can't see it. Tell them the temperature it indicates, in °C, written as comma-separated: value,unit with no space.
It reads -10,°C
